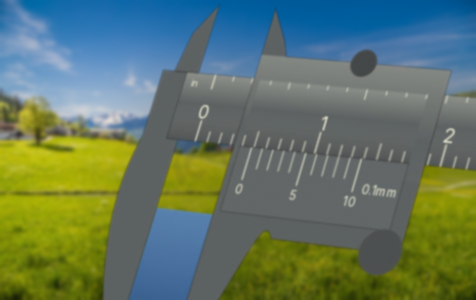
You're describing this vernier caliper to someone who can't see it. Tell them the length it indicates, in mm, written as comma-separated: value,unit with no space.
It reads 4.8,mm
